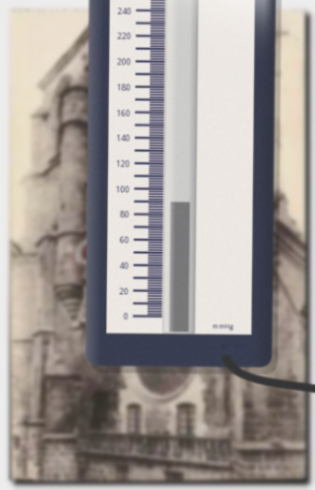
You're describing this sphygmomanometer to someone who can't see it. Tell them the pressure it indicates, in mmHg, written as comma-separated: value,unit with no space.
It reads 90,mmHg
